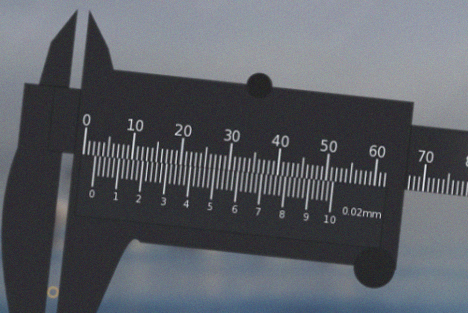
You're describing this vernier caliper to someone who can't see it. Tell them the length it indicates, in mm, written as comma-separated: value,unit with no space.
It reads 2.5,mm
